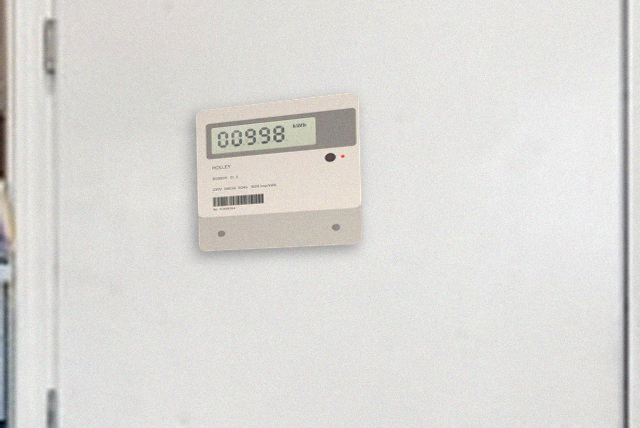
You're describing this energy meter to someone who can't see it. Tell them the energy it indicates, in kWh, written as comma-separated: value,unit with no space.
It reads 998,kWh
